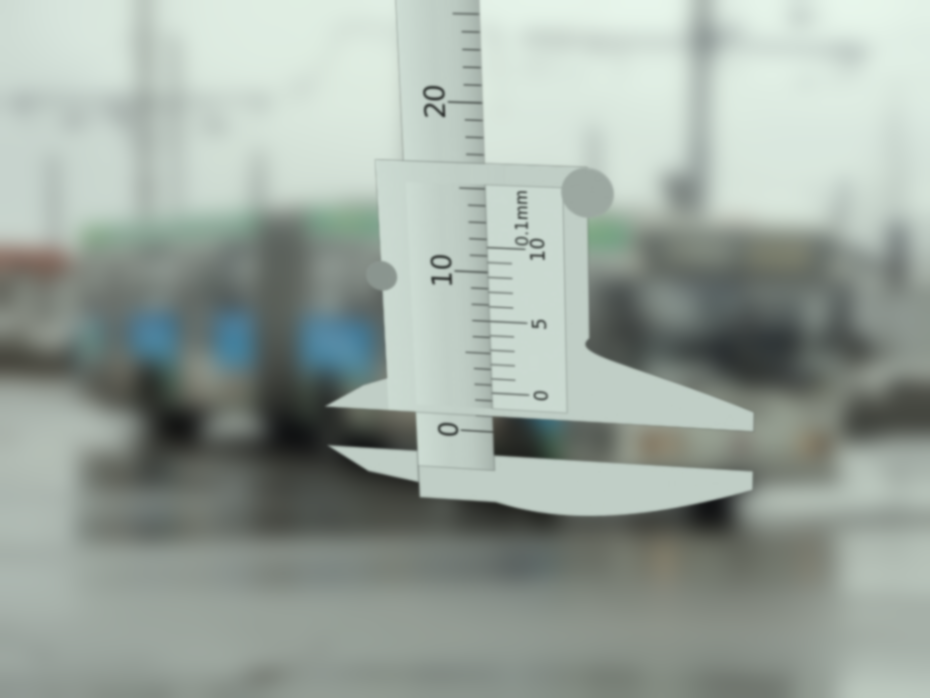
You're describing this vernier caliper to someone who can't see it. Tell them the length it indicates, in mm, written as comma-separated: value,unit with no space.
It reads 2.5,mm
